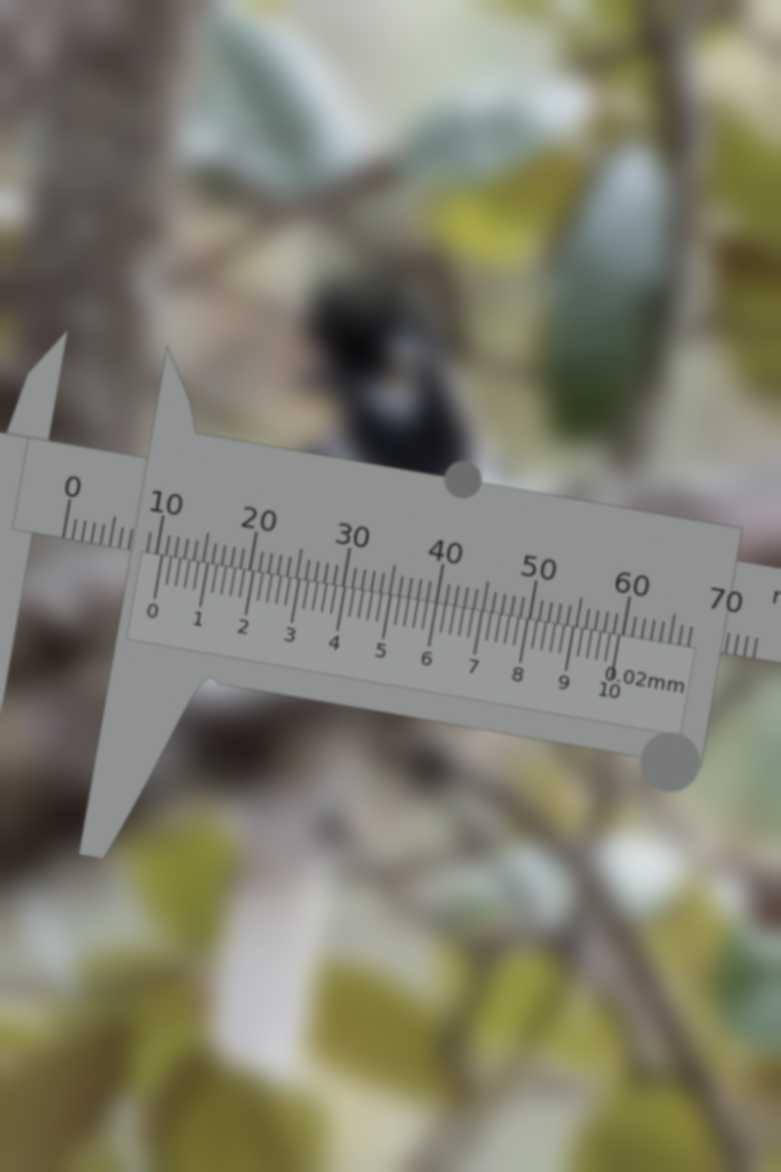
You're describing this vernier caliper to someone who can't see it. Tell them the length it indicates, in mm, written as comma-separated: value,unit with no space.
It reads 10.6,mm
